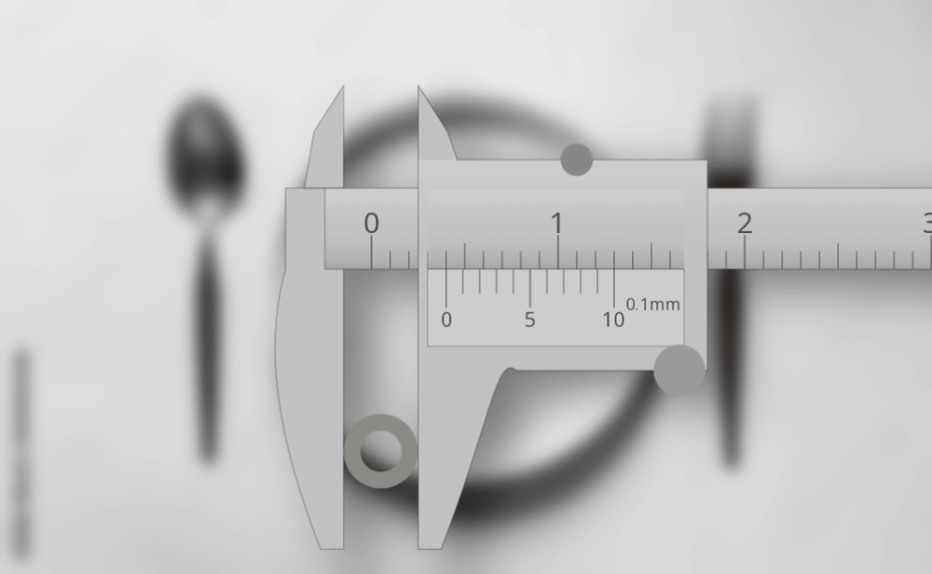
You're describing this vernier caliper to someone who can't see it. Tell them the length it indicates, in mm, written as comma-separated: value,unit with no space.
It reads 4.0,mm
